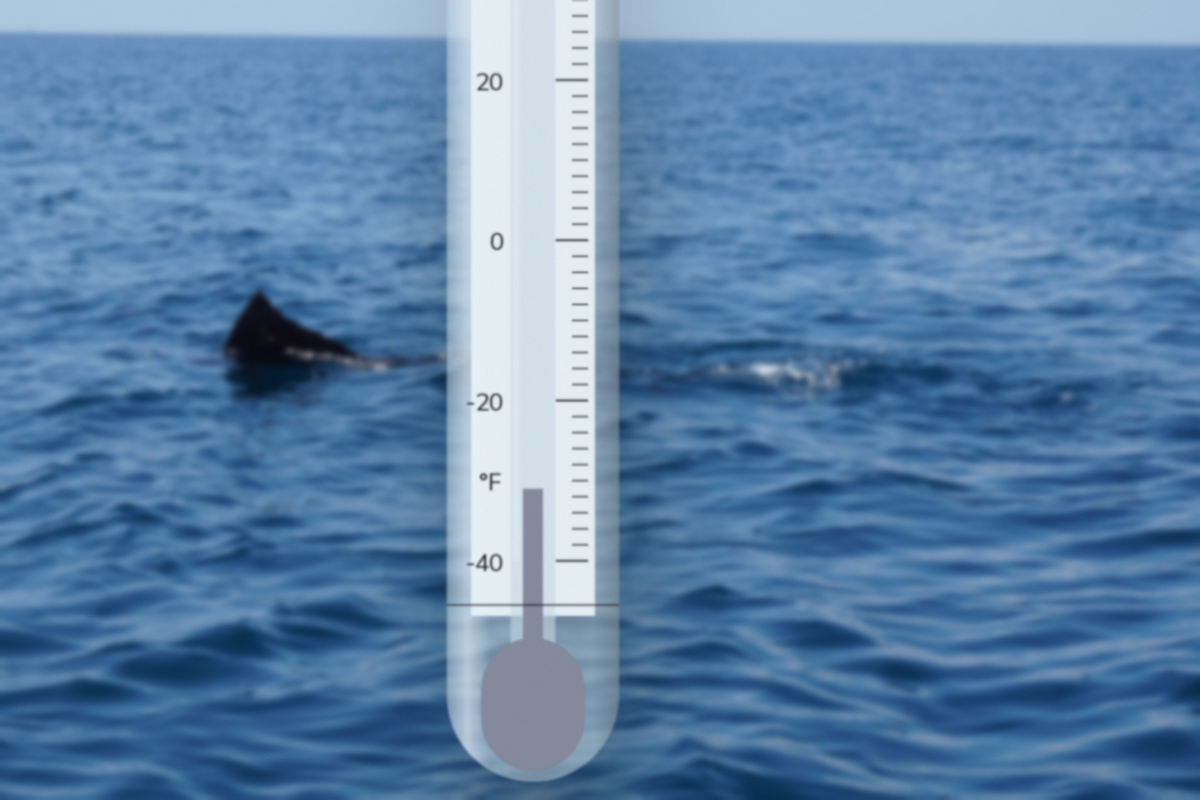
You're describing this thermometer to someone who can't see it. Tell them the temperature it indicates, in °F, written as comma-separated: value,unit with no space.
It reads -31,°F
